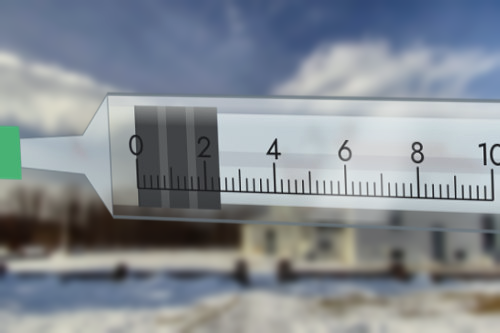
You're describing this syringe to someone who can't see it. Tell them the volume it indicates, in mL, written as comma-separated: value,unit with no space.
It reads 0,mL
